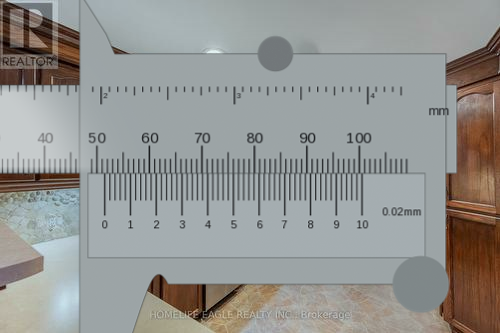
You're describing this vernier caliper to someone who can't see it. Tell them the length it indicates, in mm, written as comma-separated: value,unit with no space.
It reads 51.5,mm
